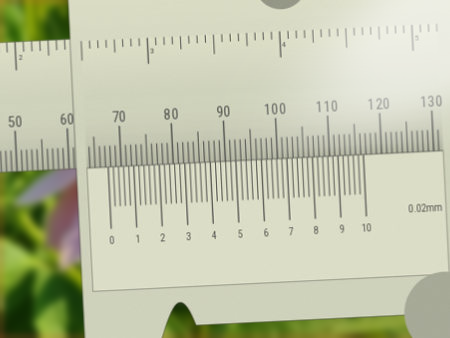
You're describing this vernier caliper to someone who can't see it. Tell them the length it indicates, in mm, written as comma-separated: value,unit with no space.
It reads 67.5,mm
